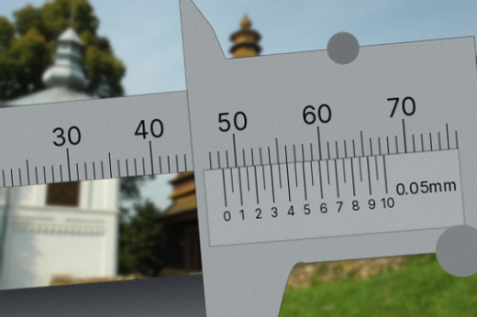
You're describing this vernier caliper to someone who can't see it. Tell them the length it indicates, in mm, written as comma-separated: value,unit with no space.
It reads 48.4,mm
